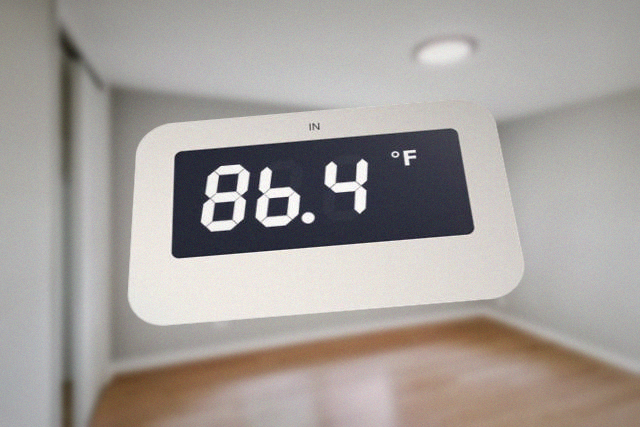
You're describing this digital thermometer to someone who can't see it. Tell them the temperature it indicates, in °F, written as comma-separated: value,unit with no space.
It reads 86.4,°F
